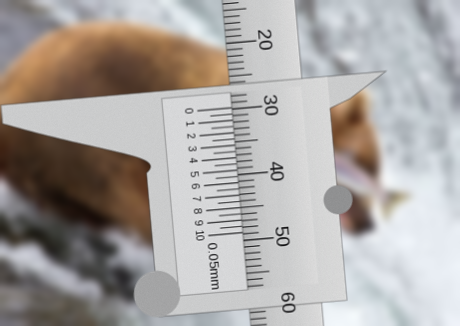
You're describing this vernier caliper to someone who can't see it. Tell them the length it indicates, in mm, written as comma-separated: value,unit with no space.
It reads 29.8,mm
